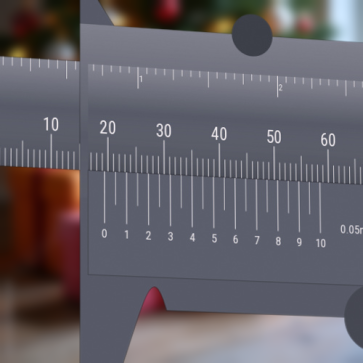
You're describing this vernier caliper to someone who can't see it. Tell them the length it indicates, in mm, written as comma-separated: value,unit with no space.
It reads 19.4,mm
